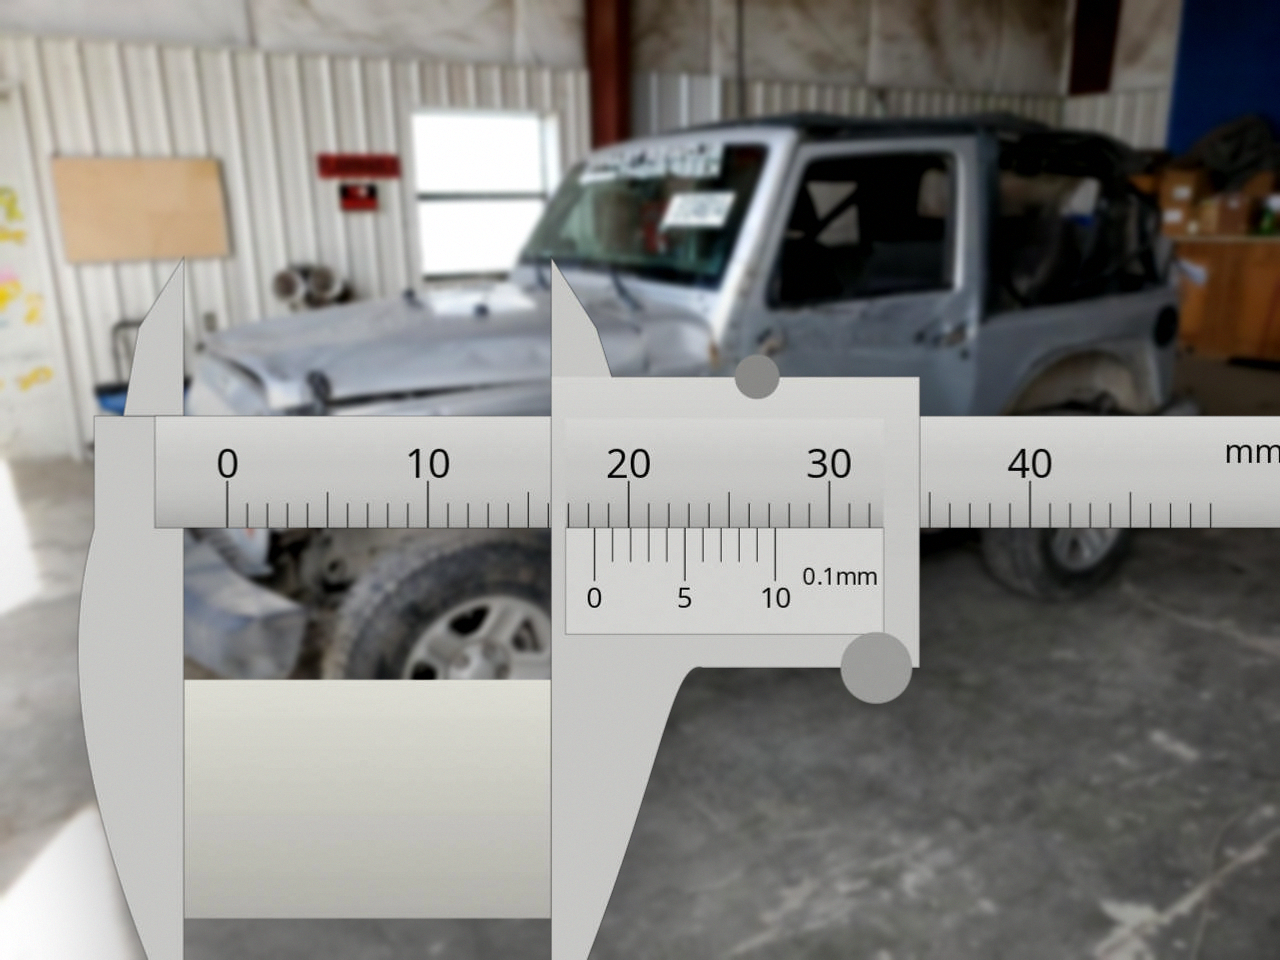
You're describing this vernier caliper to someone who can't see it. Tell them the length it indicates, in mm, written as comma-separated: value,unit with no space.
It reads 18.3,mm
